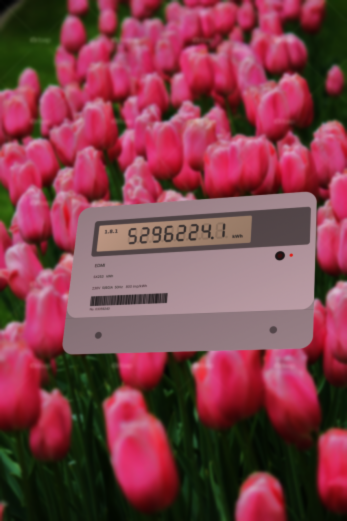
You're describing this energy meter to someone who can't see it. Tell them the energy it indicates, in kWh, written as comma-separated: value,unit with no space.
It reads 5296224.1,kWh
